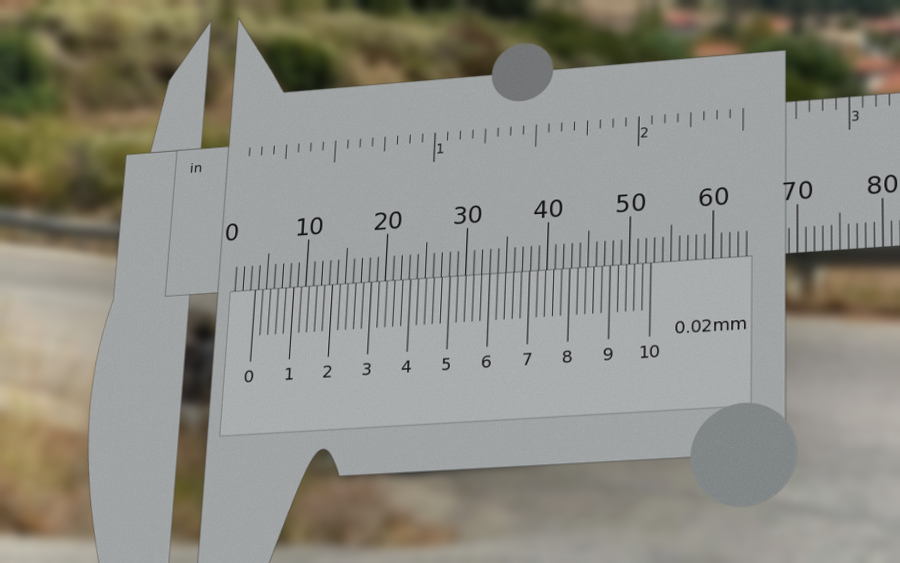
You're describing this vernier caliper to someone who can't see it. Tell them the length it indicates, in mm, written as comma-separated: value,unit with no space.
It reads 3.6,mm
